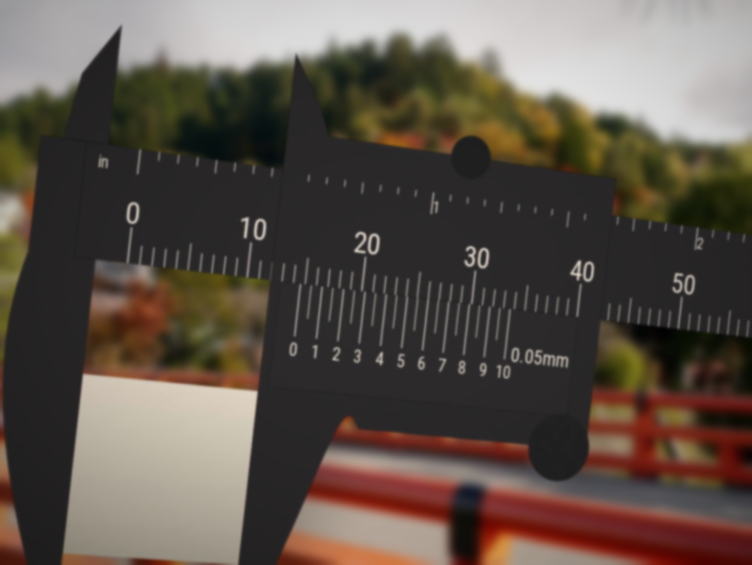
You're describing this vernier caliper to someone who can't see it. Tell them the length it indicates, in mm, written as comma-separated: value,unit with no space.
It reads 14.6,mm
